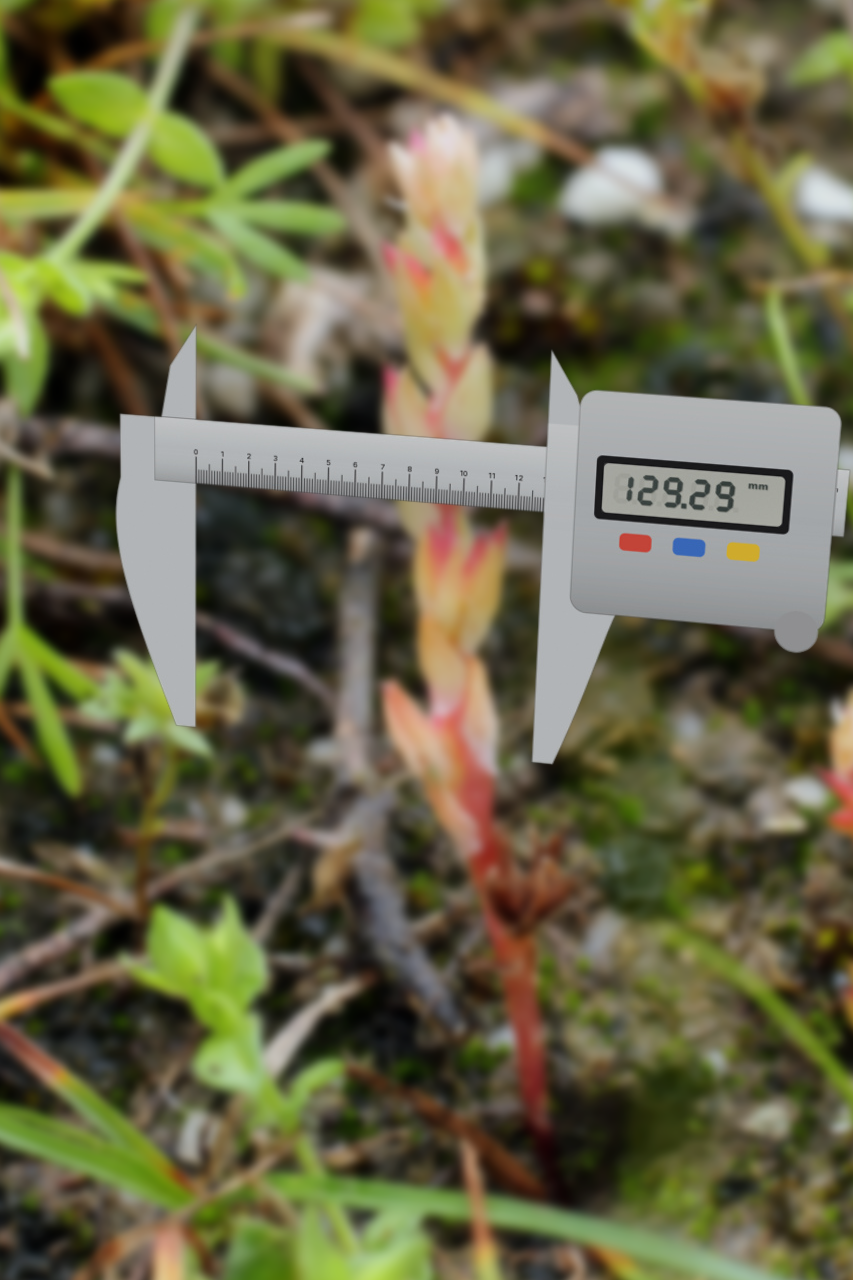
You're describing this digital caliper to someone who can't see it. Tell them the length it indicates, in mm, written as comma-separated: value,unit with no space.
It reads 129.29,mm
